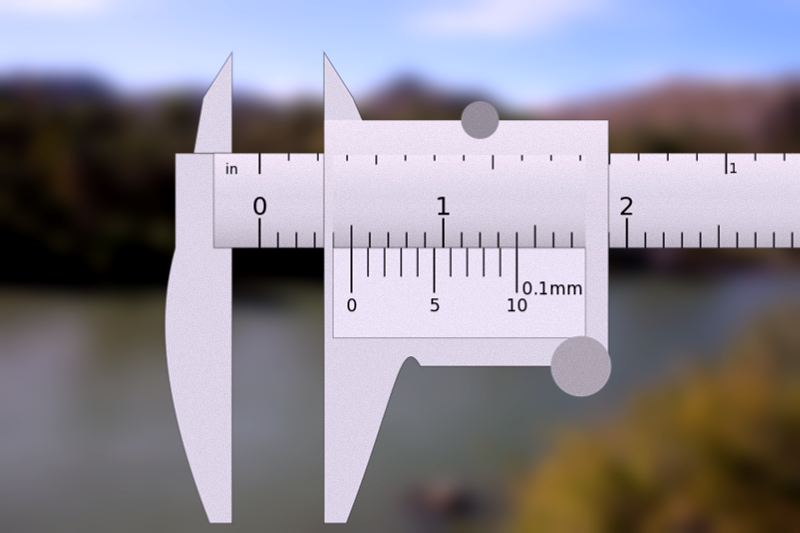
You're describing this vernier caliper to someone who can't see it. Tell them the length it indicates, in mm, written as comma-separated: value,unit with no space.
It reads 5.0,mm
